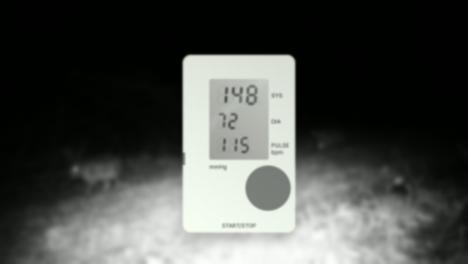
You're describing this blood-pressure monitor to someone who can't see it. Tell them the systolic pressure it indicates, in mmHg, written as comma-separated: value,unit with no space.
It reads 148,mmHg
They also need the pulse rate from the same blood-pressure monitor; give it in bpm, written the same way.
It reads 115,bpm
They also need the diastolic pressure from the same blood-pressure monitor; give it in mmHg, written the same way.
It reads 72,mmHg
